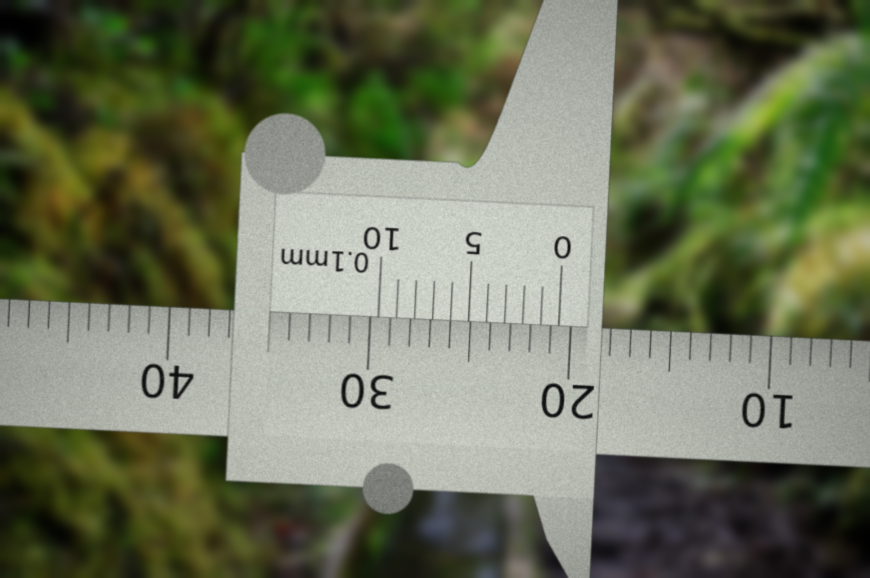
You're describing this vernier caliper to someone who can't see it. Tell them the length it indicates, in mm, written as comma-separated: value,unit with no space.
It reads 20.6,mm
